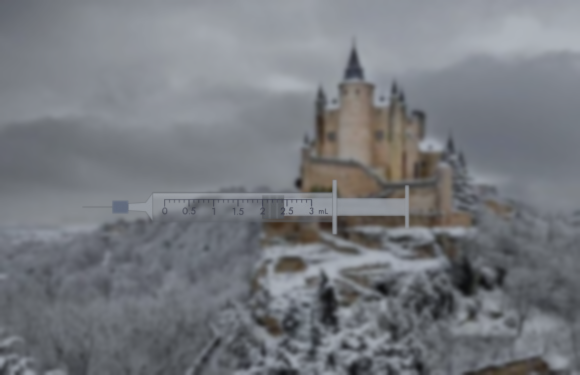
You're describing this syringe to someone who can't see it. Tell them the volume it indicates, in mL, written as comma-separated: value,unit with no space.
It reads 2,mL
